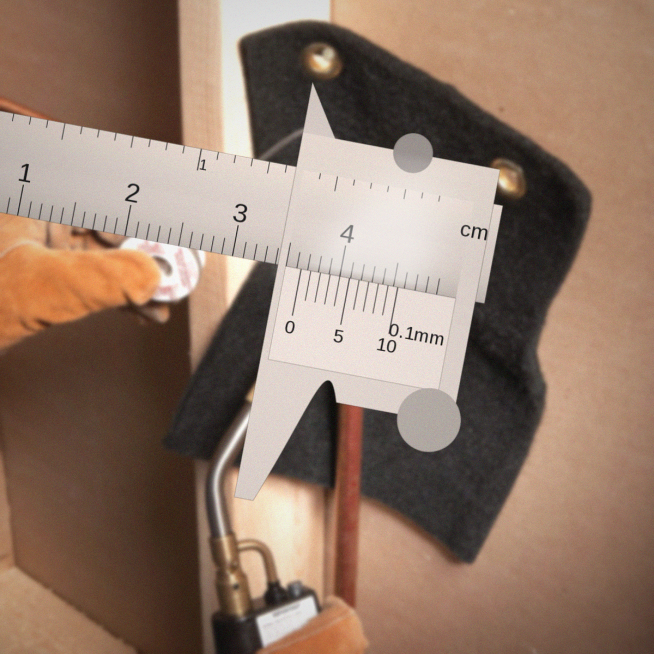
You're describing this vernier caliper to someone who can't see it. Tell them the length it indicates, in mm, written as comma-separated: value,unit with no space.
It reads 36.4,mm
